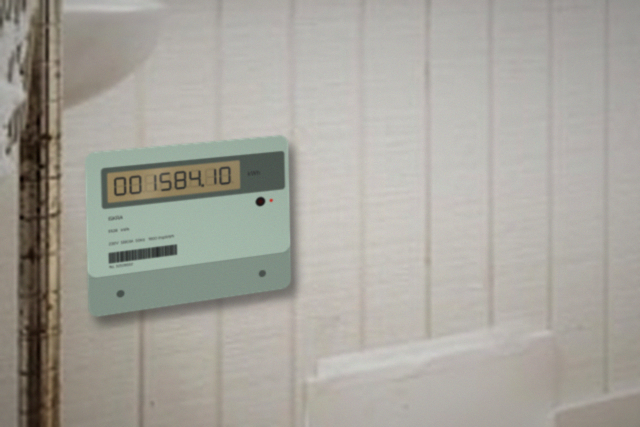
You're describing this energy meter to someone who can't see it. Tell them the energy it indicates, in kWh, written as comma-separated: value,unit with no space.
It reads 1584.10,kWh
